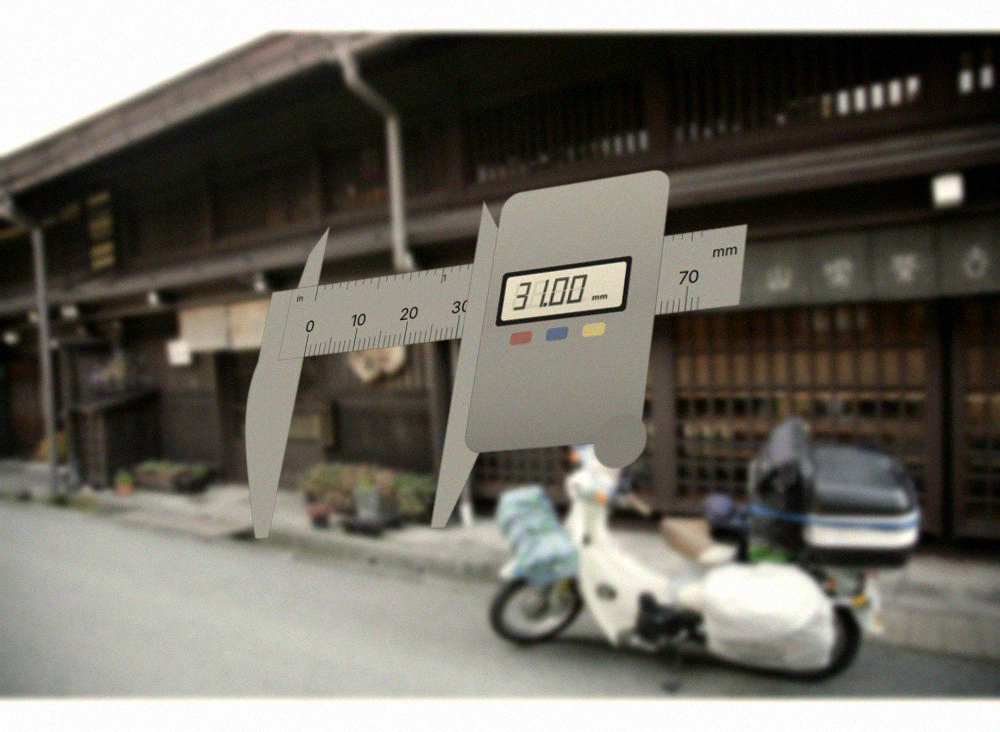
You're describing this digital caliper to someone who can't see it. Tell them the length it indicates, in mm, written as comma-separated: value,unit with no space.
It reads 31.00,mm
